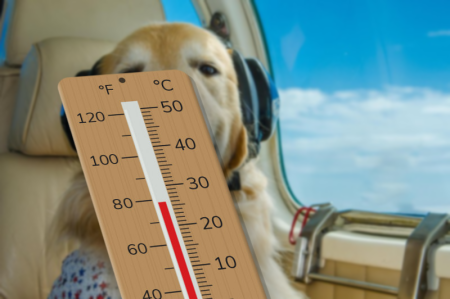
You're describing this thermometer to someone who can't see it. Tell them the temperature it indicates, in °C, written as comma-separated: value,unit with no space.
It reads 26,°C
